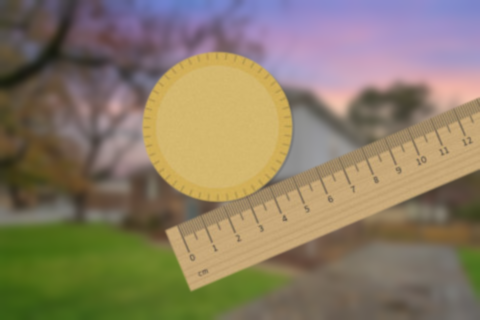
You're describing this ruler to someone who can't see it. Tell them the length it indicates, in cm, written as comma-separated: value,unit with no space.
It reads 6,cm
